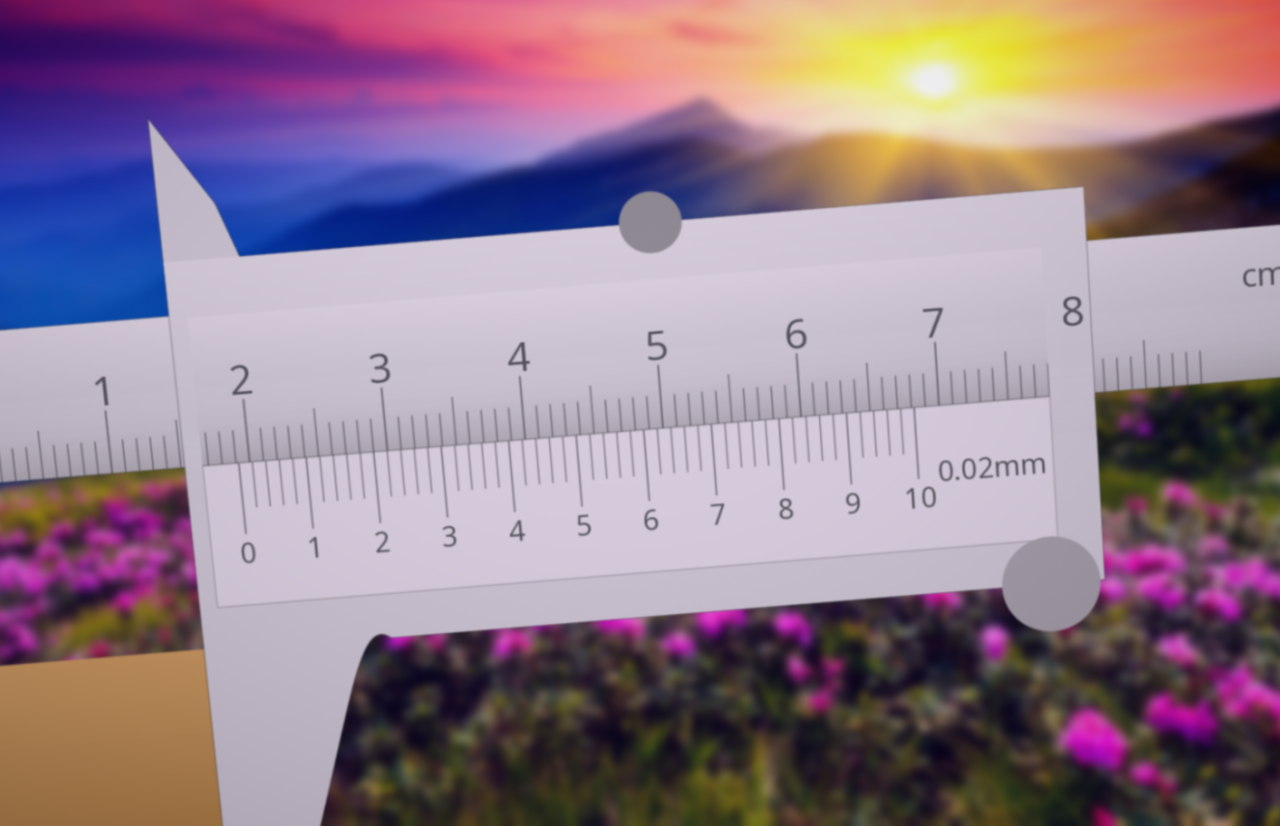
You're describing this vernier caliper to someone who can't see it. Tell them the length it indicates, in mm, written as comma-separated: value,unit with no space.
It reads 19.2,mm
